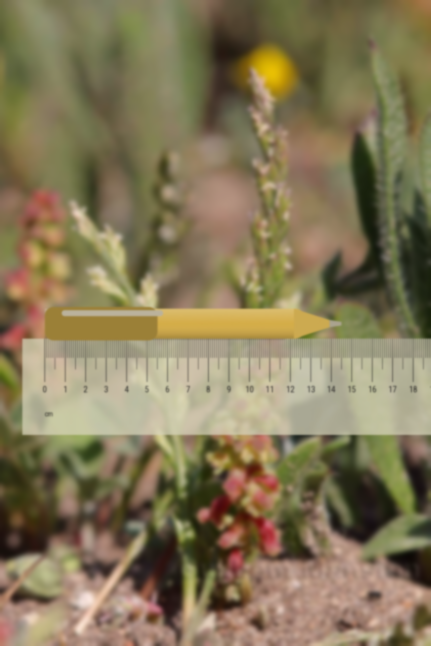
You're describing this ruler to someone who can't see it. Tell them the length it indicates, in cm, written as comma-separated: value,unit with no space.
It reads 14.5,cm
